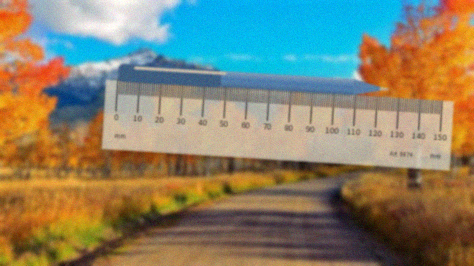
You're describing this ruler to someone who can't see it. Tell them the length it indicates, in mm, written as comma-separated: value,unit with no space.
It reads 125,mm
